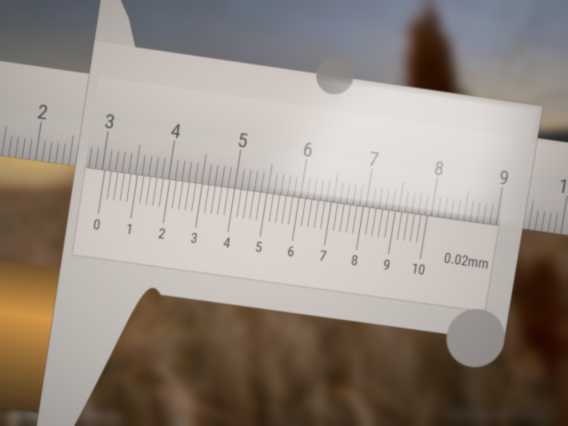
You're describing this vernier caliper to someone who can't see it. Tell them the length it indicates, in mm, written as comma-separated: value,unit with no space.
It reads 30.4,mm
